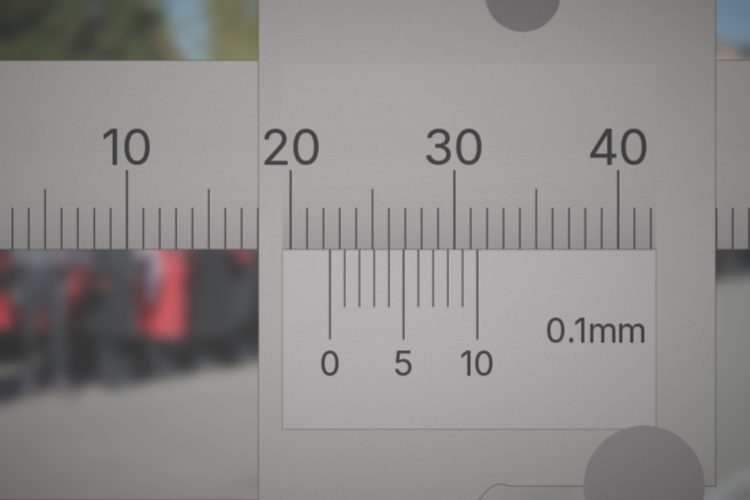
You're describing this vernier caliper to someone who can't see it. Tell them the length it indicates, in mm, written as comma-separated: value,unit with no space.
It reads 22.4,mm
